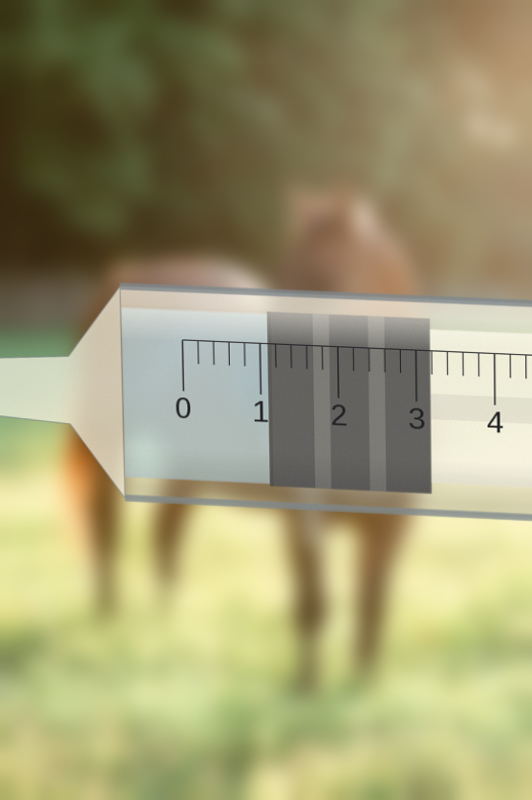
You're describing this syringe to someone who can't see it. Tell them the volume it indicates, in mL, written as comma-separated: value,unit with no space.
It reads 1.1,mL
